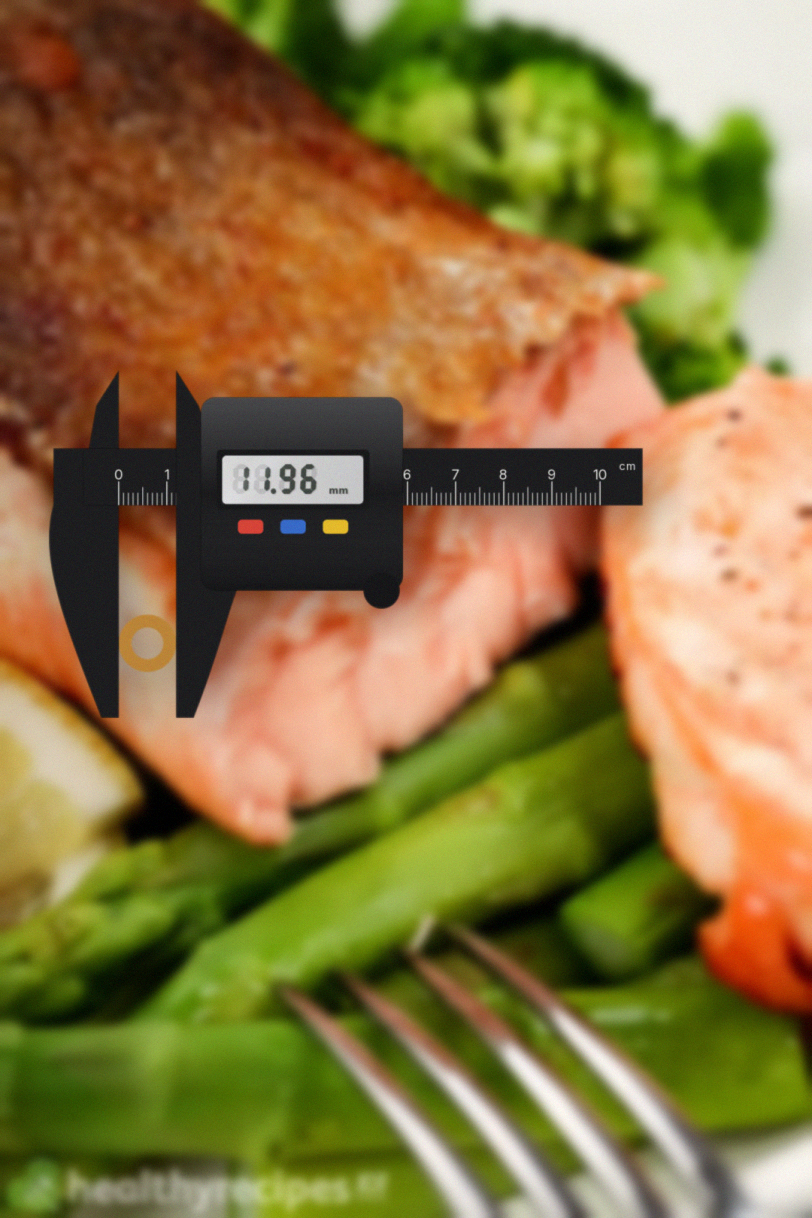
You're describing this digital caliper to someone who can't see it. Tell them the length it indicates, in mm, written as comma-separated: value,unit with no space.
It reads 11.96,mm
